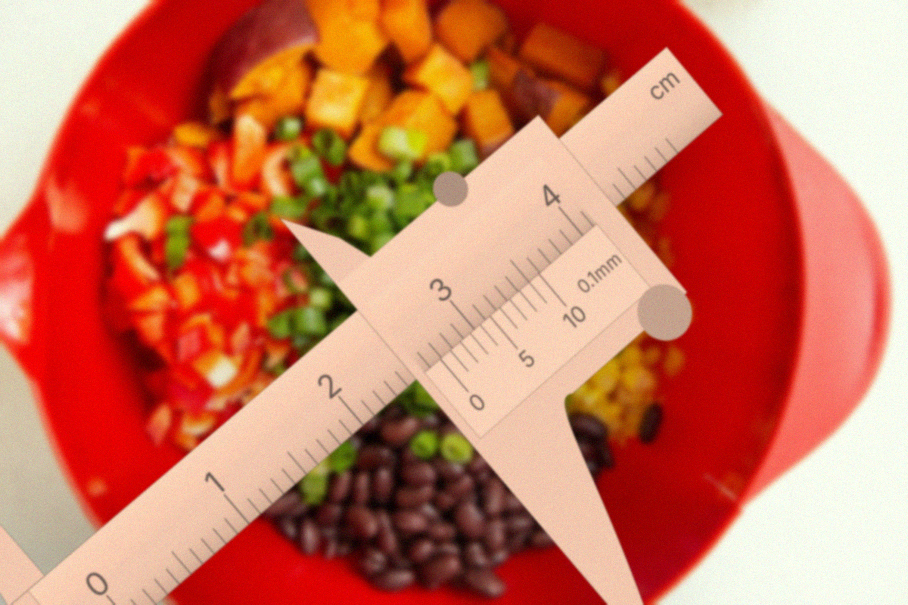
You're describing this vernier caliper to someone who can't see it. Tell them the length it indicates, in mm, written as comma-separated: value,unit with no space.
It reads 26.9,mm
